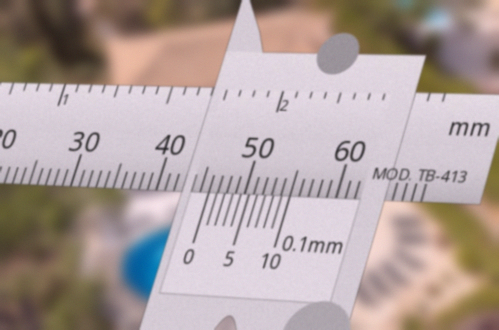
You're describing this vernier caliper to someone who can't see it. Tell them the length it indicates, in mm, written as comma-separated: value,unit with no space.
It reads 46.0,mm
